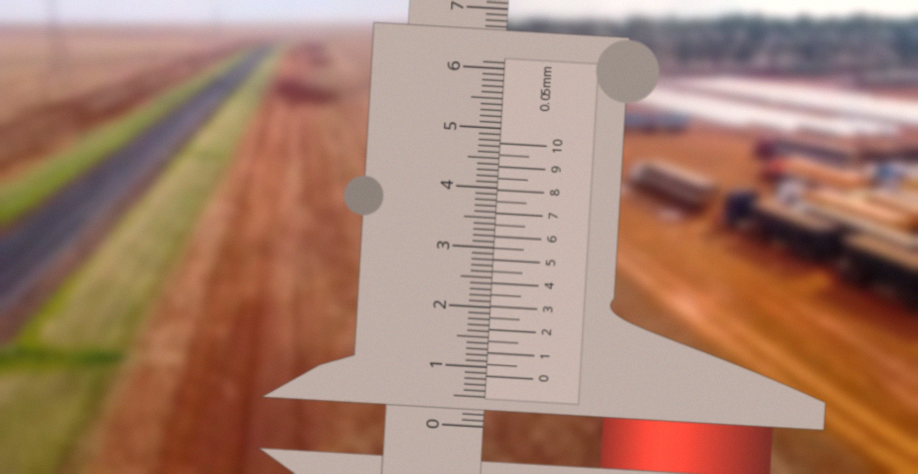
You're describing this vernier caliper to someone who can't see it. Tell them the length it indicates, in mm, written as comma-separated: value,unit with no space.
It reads 8.5,mm
